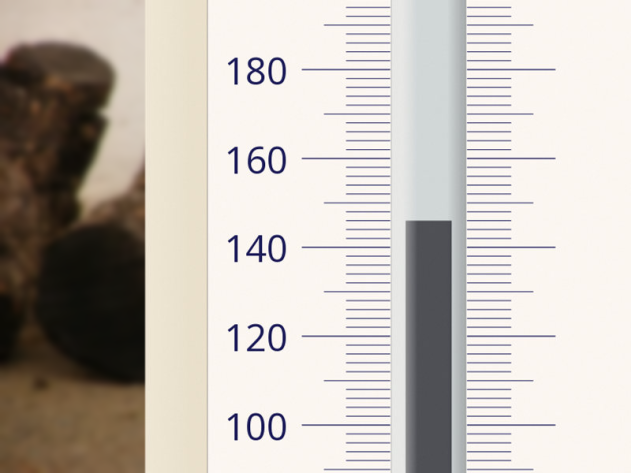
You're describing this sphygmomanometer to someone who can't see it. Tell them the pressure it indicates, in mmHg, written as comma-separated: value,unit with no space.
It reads 146,mmHg
